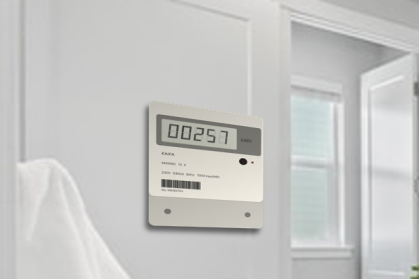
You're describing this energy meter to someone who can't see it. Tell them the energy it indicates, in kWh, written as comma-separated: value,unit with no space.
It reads 257,kWh
